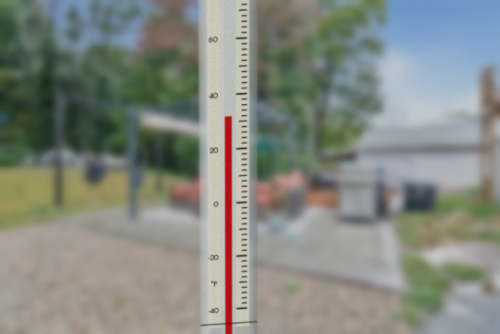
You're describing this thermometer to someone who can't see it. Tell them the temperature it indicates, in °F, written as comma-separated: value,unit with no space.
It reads 32,°F
